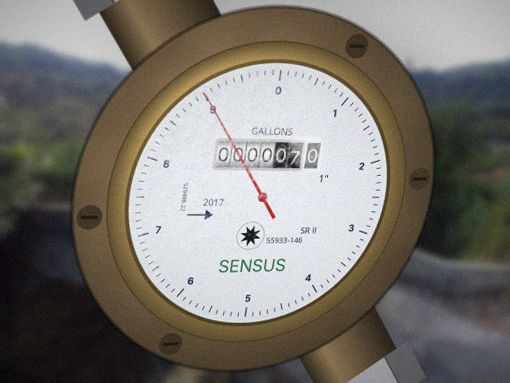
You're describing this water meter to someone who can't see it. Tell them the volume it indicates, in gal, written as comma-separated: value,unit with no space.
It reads 69.0,gal
